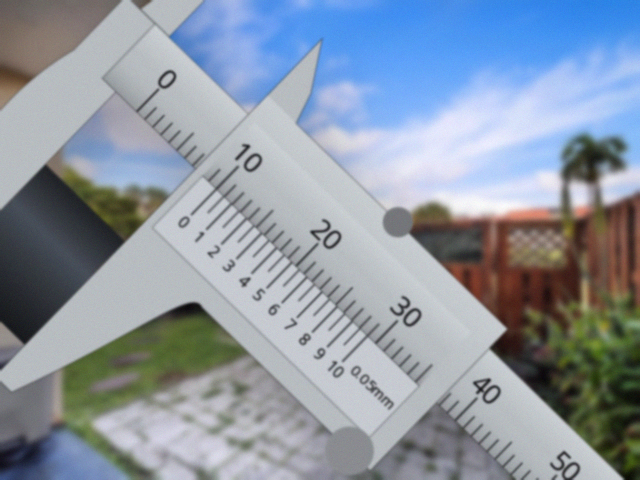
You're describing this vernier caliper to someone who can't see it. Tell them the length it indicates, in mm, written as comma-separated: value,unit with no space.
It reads 10.0,mm
